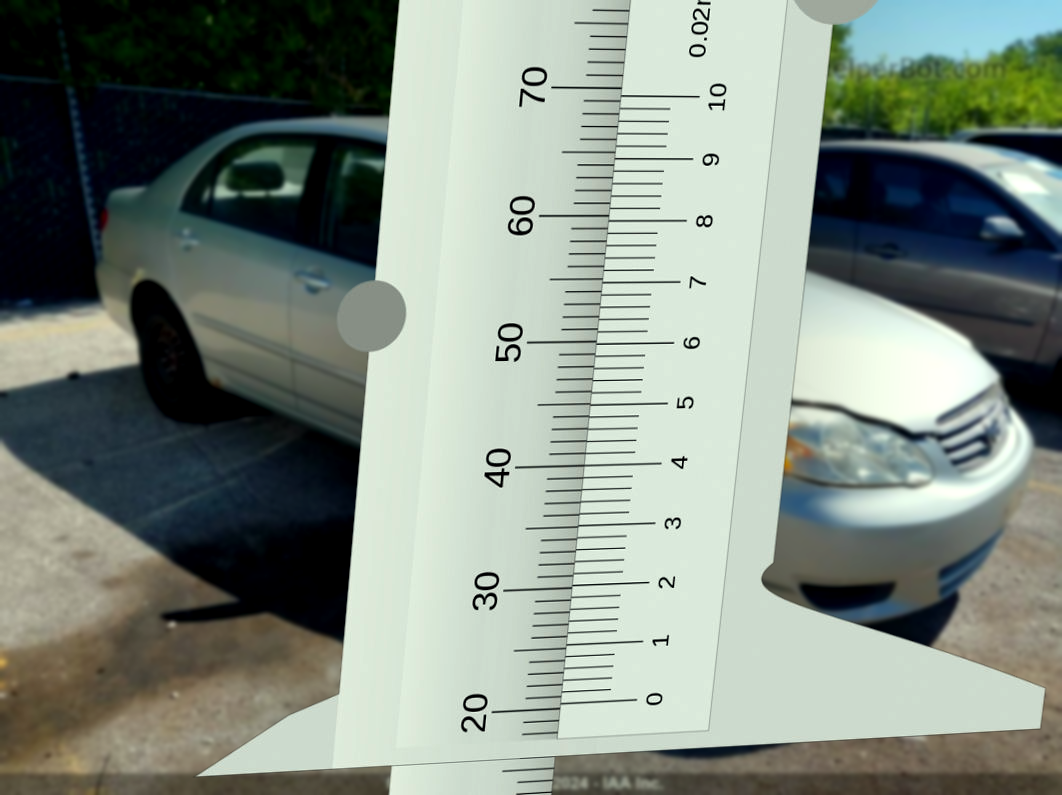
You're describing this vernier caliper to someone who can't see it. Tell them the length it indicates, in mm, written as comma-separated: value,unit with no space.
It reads 20.4,mm
